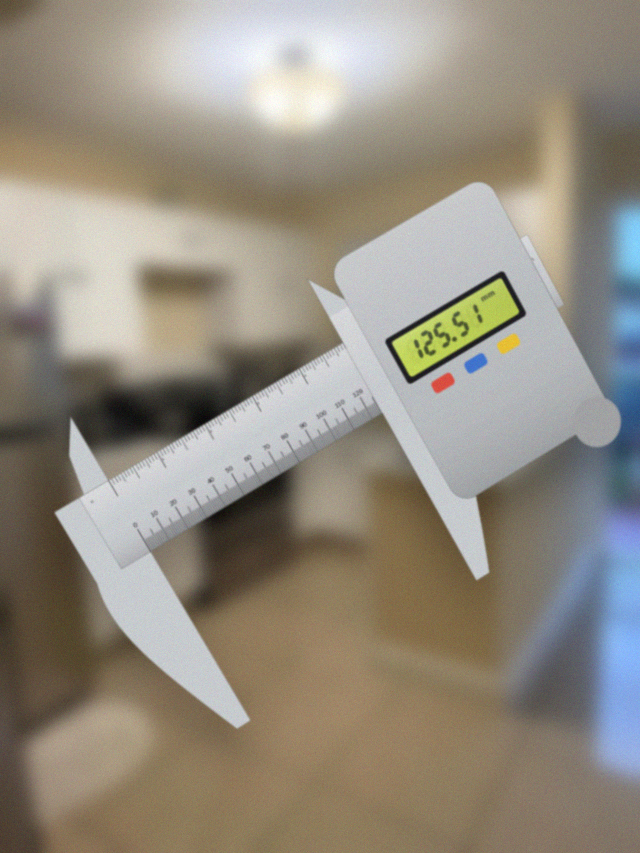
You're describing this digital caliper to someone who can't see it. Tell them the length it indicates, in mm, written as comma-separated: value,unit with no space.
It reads 125.51,mm
